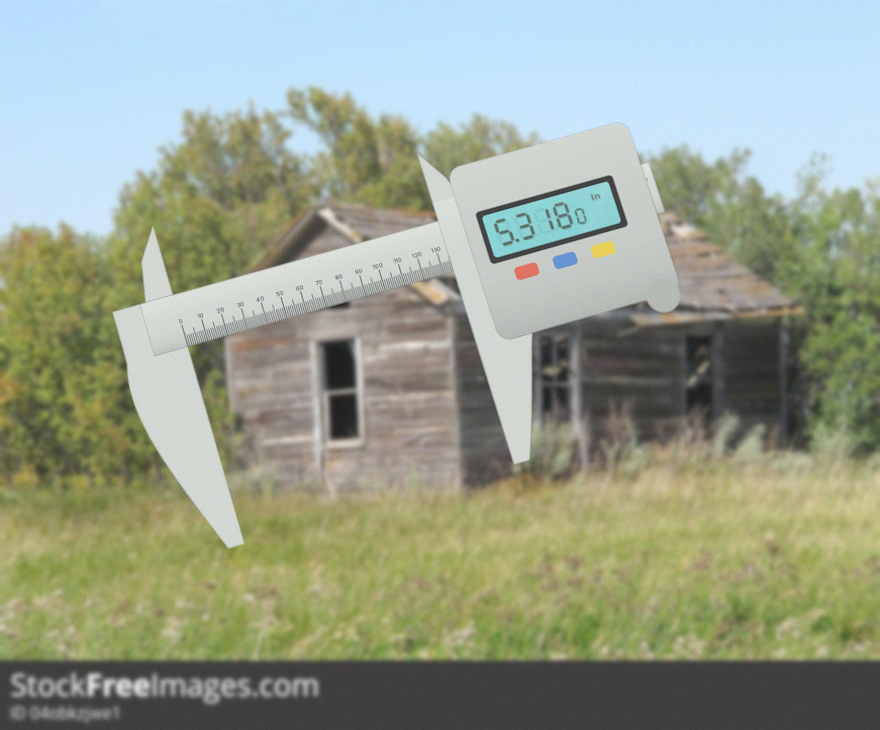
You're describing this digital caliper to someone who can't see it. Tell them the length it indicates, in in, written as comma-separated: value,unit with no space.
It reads 5.3180,in
